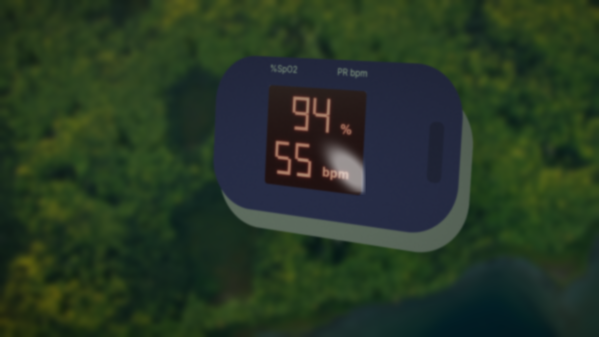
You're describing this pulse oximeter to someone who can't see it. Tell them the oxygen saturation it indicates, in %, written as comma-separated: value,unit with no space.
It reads 94,%
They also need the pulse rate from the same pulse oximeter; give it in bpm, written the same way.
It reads 55,bpm
